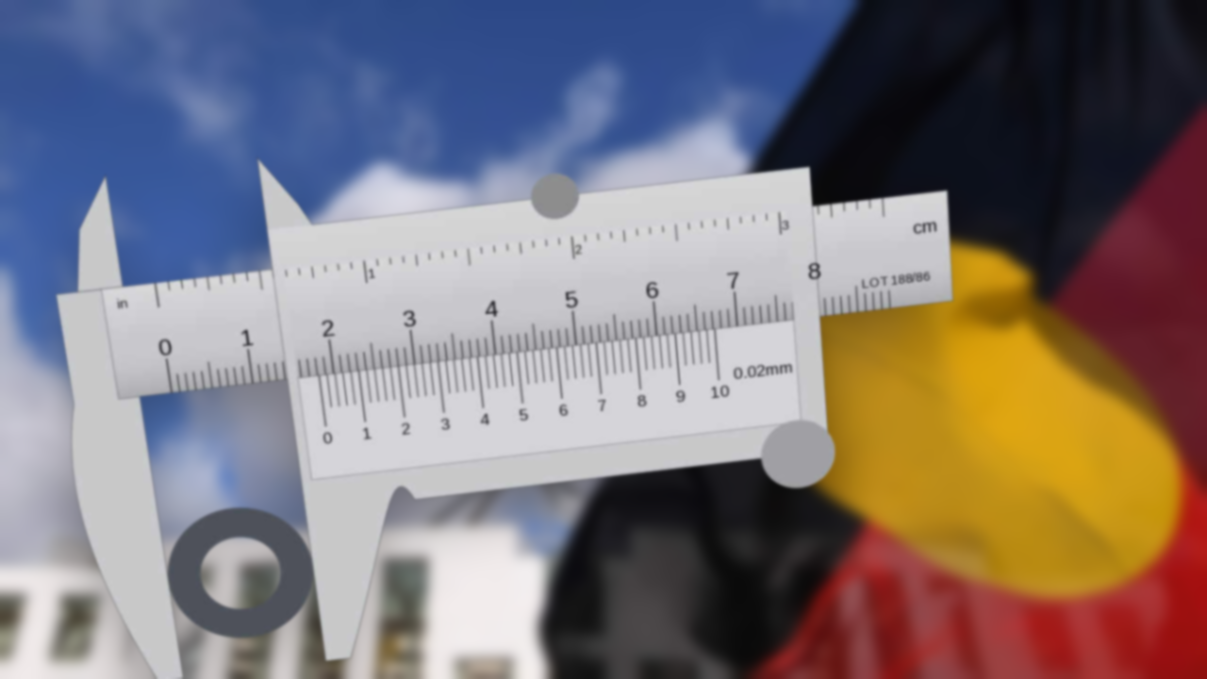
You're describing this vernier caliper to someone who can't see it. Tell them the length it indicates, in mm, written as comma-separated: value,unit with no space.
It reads 18.2,mm
